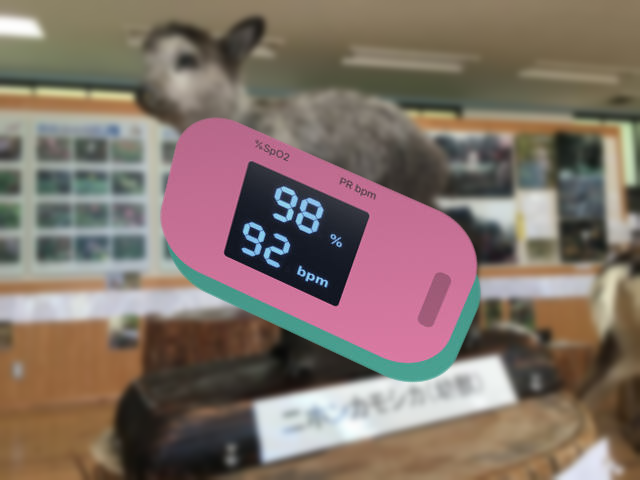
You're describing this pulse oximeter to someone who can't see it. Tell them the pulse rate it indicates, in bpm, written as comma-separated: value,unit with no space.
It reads 92,bpm
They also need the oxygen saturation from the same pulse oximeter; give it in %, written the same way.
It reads 98,%
